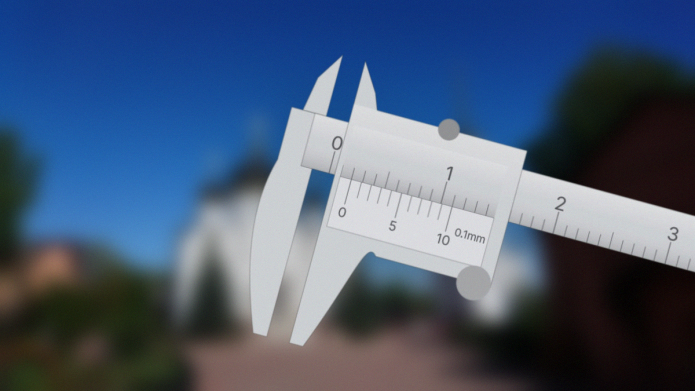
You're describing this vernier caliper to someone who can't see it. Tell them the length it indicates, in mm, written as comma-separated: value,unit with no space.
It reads 2.0,mm
